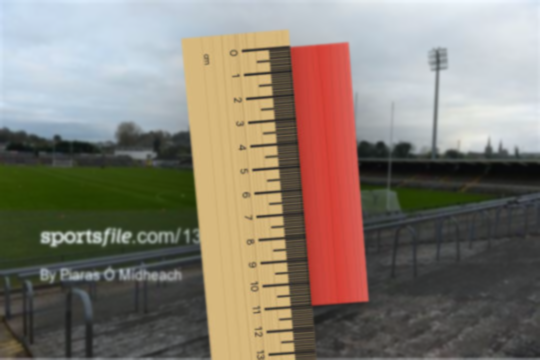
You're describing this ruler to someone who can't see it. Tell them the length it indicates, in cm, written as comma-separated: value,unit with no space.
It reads 11,cm
